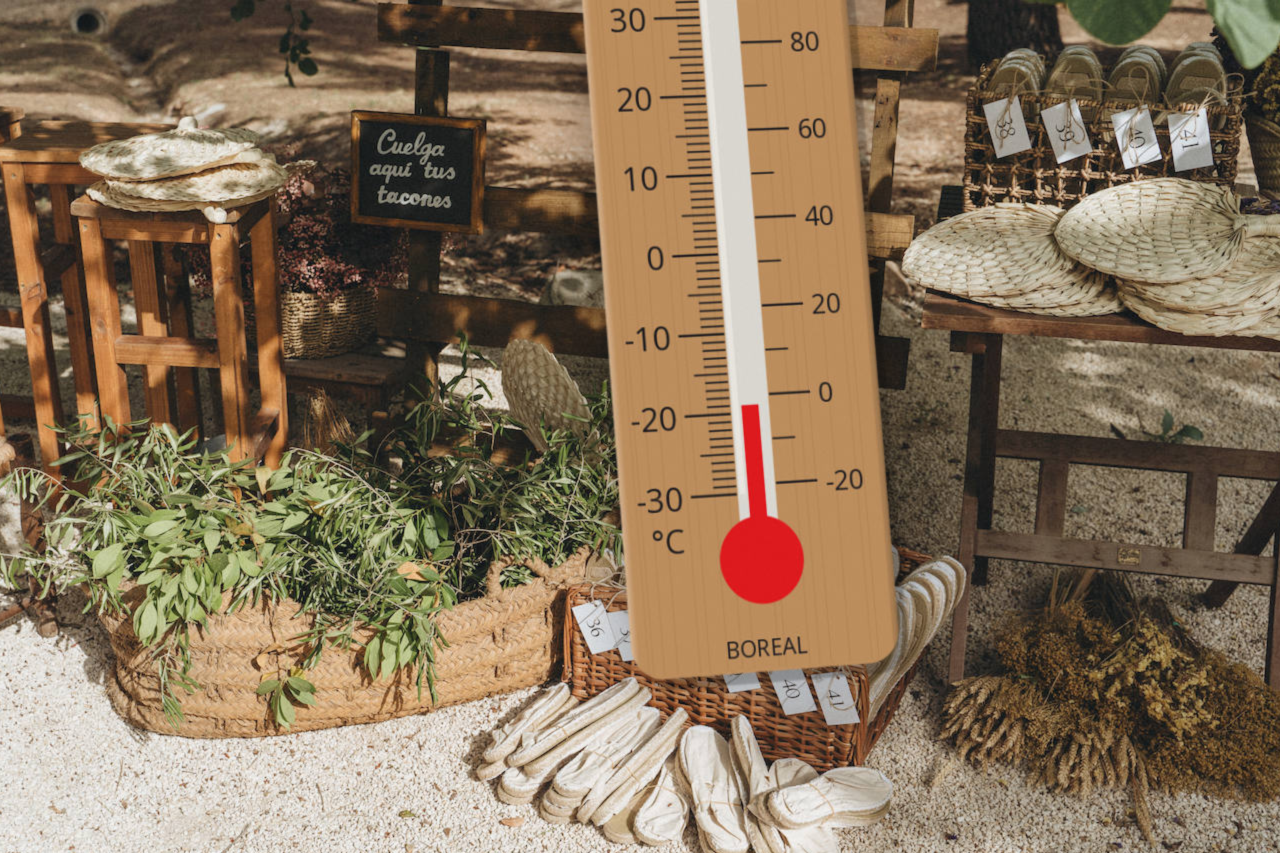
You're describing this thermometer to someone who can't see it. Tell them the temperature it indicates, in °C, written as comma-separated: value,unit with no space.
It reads -19,°C
